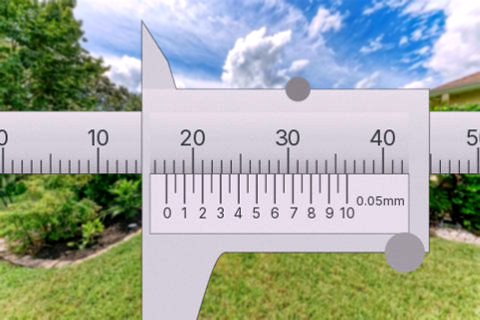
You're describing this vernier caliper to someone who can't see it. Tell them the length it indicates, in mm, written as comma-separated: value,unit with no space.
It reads 17.2,mm
